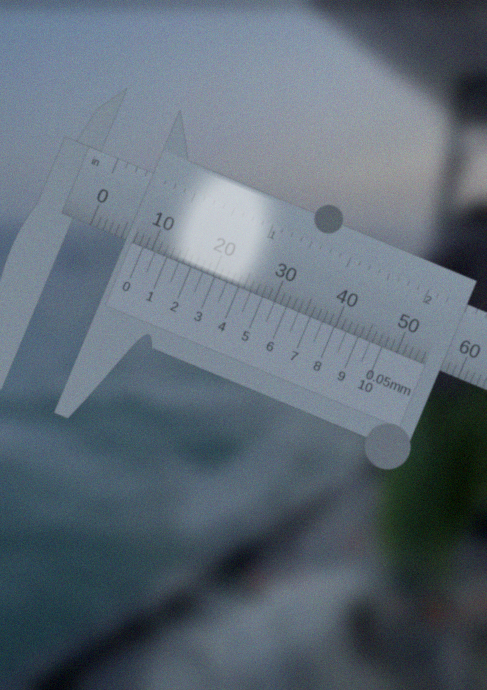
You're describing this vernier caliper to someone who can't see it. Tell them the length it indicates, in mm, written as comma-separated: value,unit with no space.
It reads 8.6,mm
